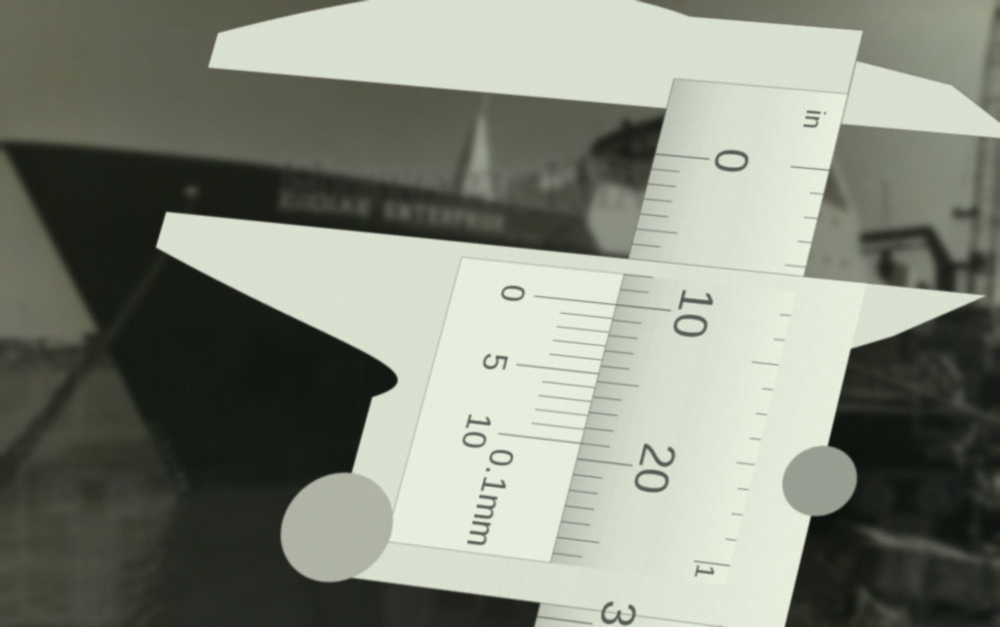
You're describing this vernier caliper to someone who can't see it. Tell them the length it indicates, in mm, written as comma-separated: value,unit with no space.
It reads 10.0,mm
